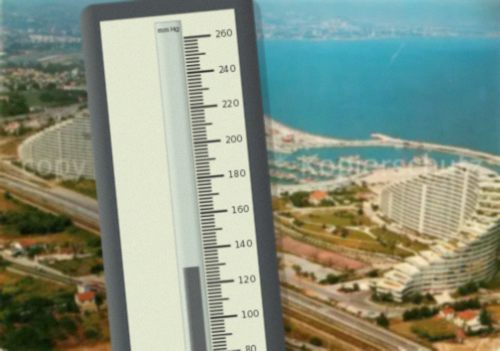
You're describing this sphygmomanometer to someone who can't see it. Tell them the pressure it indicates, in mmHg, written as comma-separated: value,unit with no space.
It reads 130,mmHg
